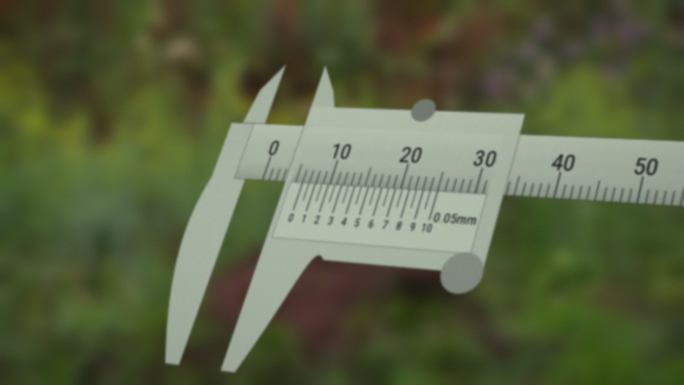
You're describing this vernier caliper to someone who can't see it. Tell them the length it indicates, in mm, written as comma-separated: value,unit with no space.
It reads 6.0,mm
